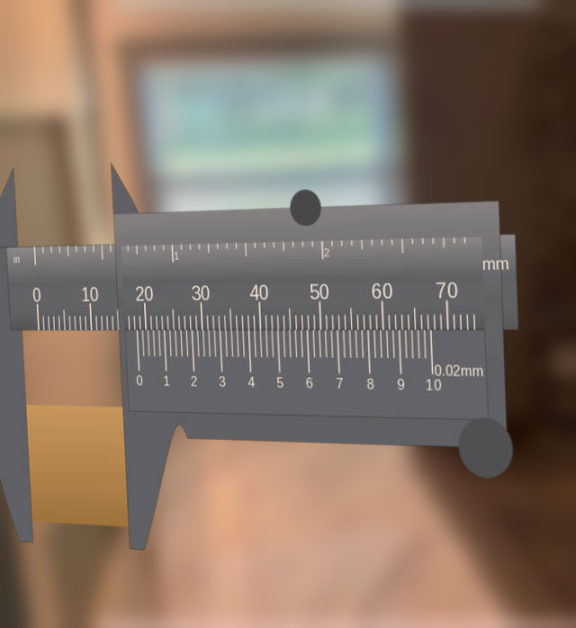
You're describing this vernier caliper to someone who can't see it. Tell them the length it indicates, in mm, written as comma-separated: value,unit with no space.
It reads 18.4,mm
